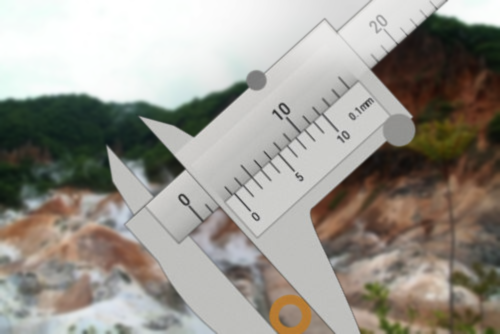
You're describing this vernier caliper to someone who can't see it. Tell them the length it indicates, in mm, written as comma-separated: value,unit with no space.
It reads 3.2,mm
